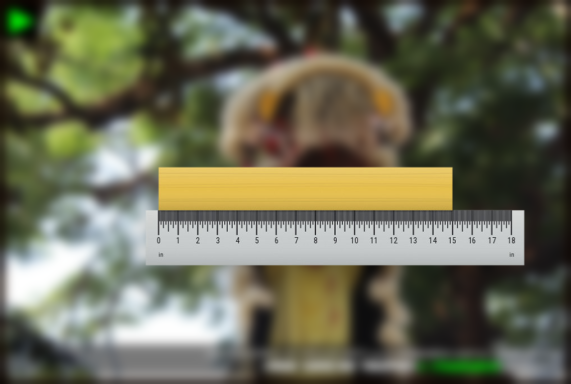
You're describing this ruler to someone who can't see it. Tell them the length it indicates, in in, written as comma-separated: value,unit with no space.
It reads 15,in
